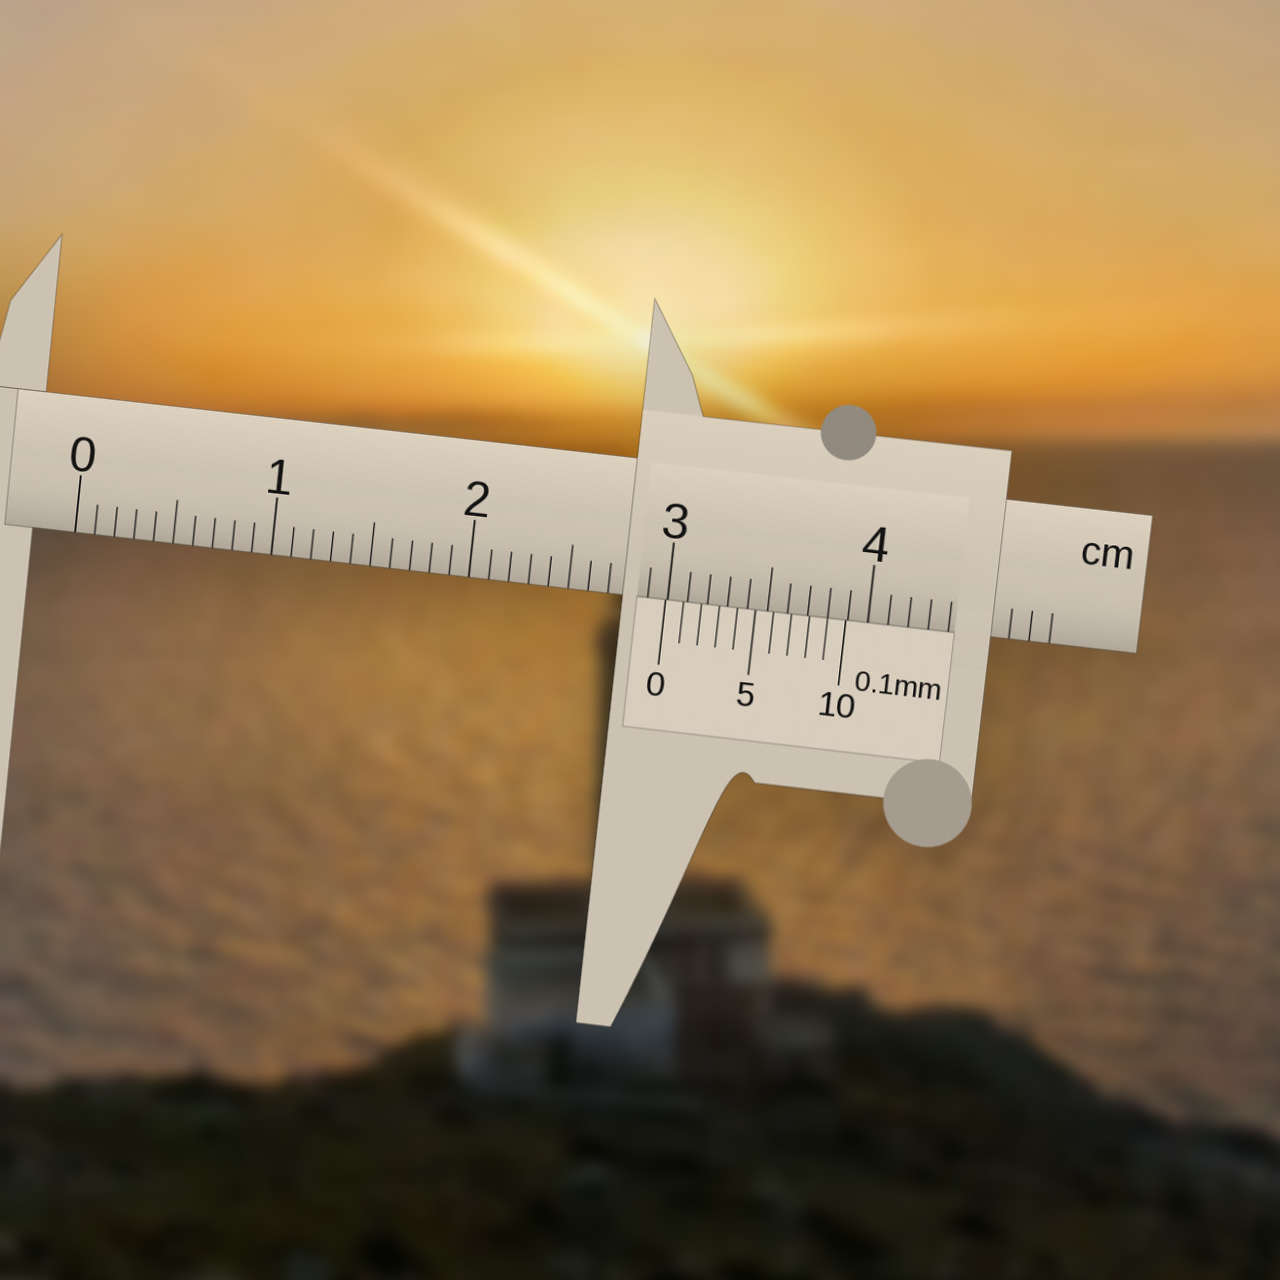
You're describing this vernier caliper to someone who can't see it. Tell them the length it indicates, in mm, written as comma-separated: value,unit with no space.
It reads 29.9,mm
